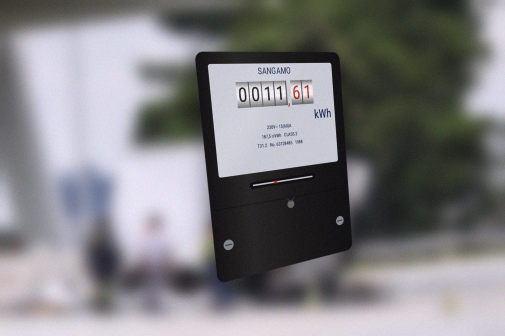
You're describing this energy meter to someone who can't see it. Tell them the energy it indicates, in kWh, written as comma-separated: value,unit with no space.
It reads 11.61,kWh
